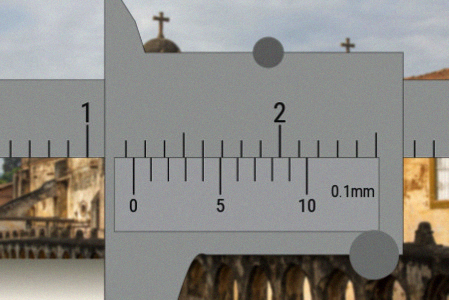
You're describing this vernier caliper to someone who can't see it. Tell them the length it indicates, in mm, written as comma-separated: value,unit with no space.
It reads 12.4,mm
